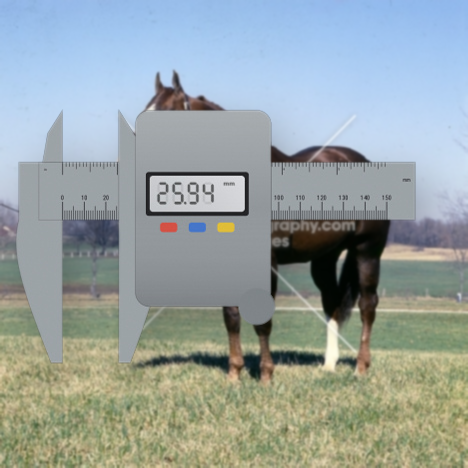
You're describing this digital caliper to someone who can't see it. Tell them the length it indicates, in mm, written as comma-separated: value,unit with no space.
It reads 25.94,mm
